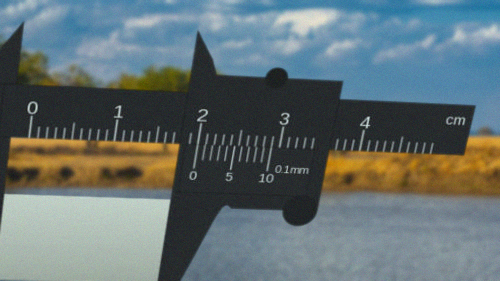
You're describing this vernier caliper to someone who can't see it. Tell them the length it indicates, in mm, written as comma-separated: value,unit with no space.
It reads 20.0,mm
